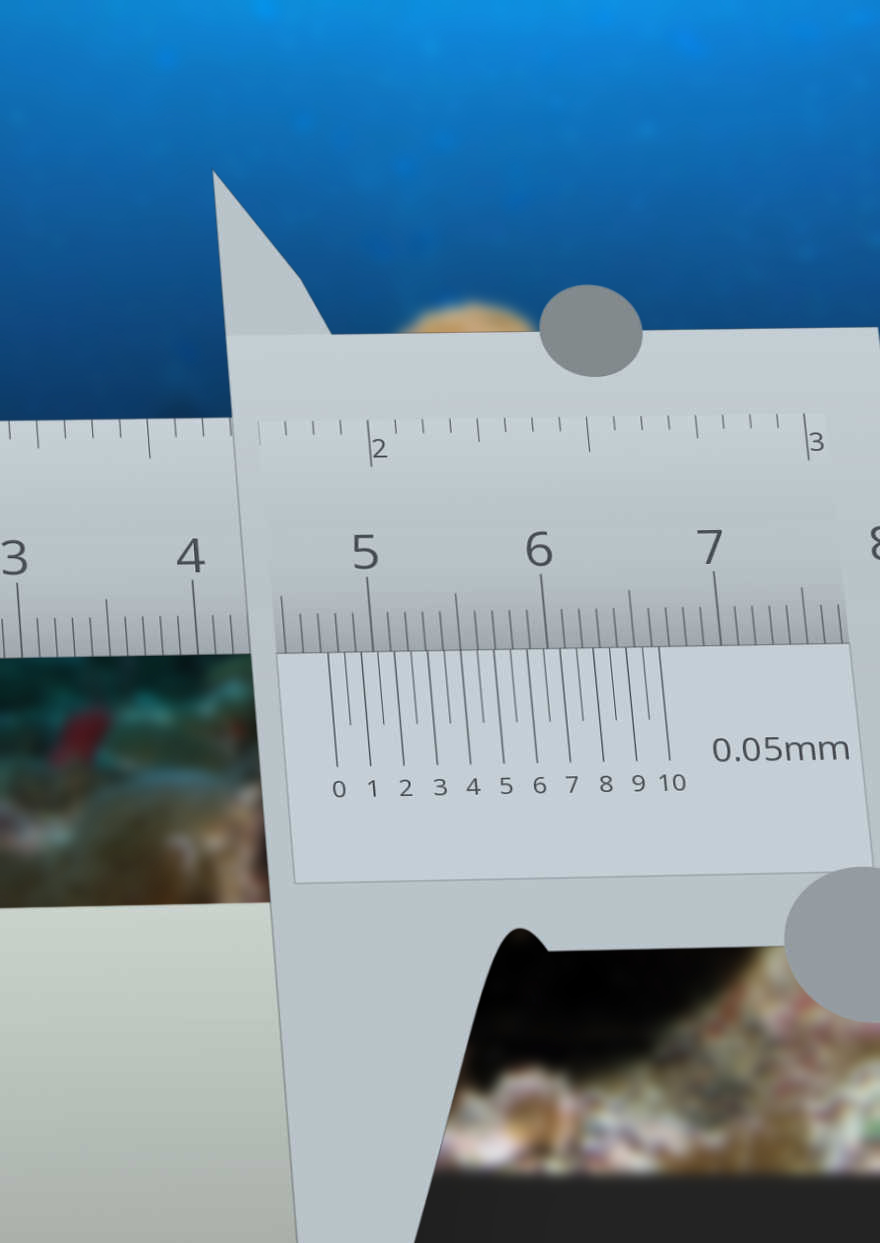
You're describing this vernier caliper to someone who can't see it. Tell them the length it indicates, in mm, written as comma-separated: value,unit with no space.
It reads 47.4,mm
